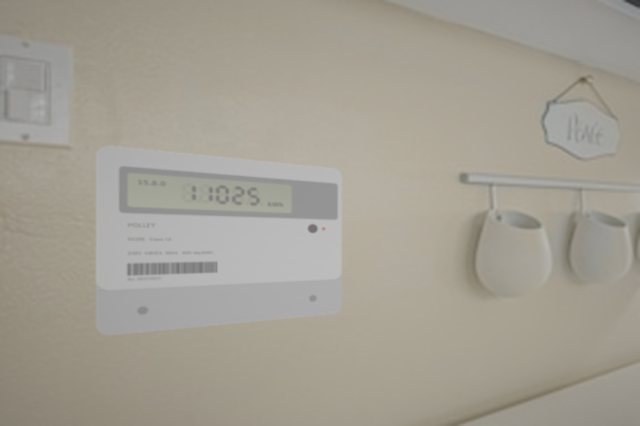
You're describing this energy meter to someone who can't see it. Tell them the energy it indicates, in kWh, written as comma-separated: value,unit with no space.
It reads 11025,kWh
